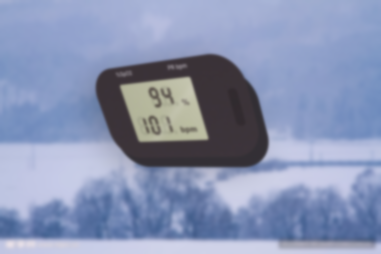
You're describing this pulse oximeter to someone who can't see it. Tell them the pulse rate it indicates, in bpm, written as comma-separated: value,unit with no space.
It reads 101,bpm
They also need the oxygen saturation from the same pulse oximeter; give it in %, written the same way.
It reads 94,%
